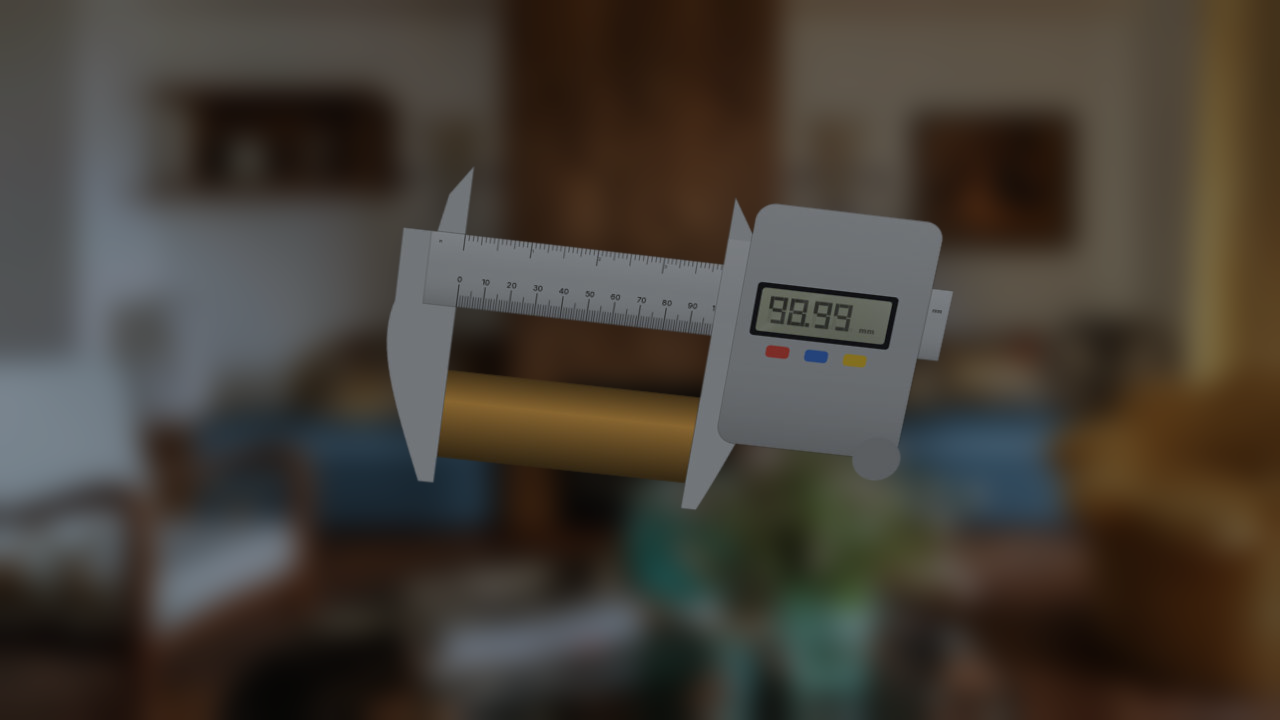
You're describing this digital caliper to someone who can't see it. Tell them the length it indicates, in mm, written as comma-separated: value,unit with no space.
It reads 98.99,mm
